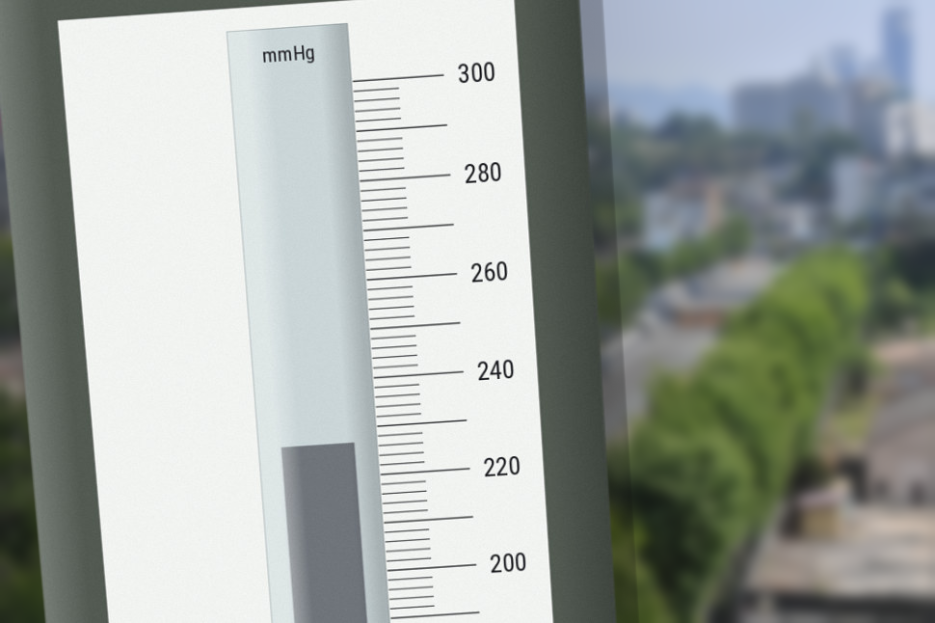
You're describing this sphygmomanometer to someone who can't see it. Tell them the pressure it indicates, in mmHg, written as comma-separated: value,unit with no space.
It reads 227,mmHg
